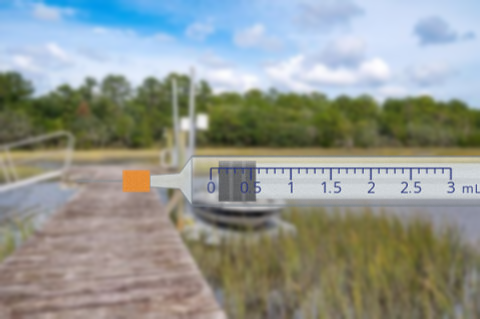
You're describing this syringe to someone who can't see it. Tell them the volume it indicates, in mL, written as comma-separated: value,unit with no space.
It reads 0.1,mL
